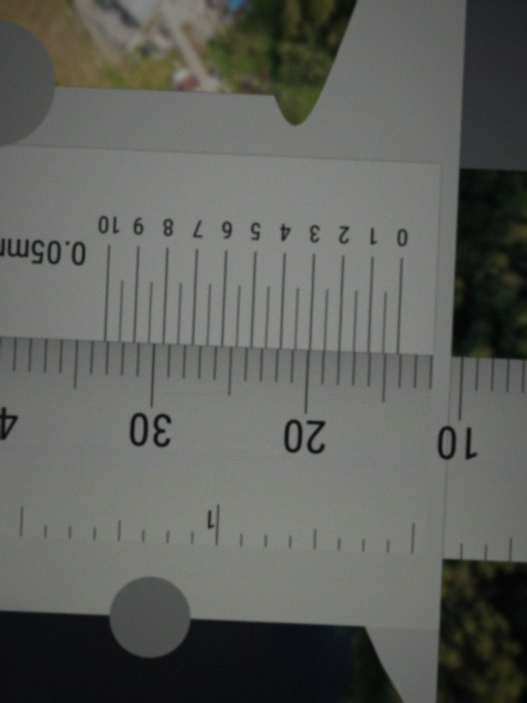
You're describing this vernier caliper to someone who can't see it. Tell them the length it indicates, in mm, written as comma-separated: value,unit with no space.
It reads 14.2,mm
